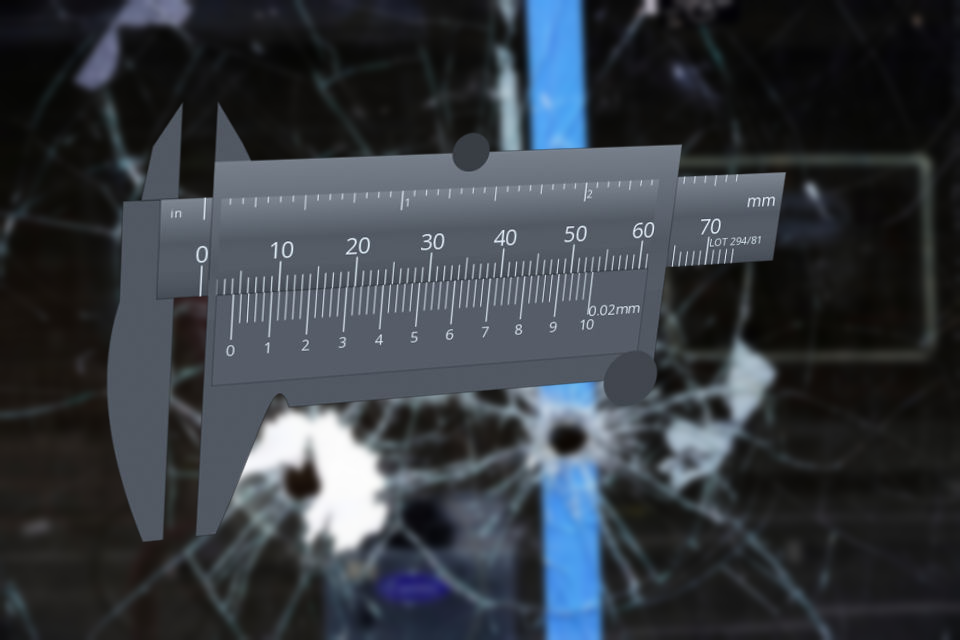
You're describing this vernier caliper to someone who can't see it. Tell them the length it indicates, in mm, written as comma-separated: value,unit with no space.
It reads 4.2,mm
